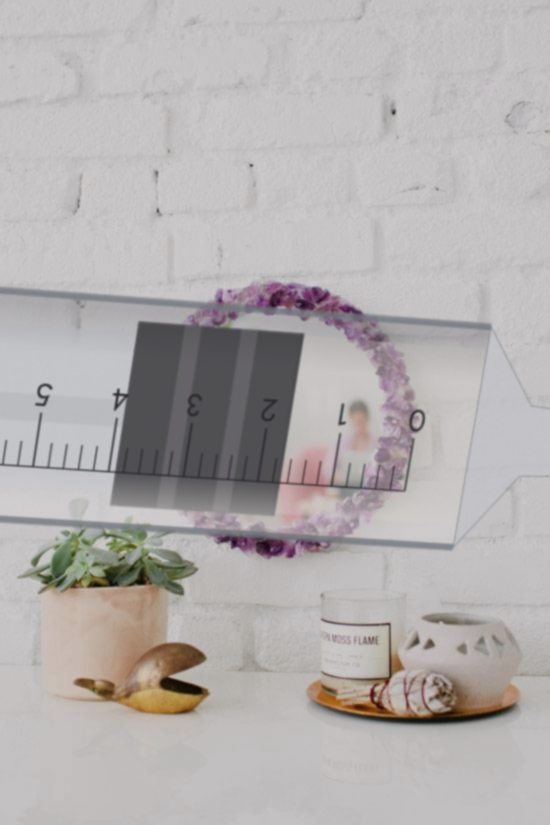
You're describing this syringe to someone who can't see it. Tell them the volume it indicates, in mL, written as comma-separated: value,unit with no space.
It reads 1.7,mL
